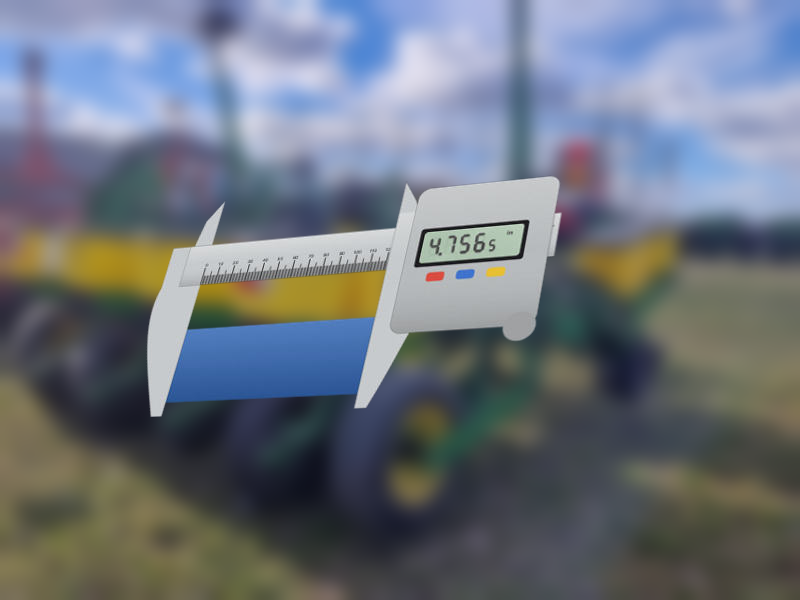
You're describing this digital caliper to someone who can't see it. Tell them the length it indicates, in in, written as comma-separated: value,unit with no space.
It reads 4.7565,in
